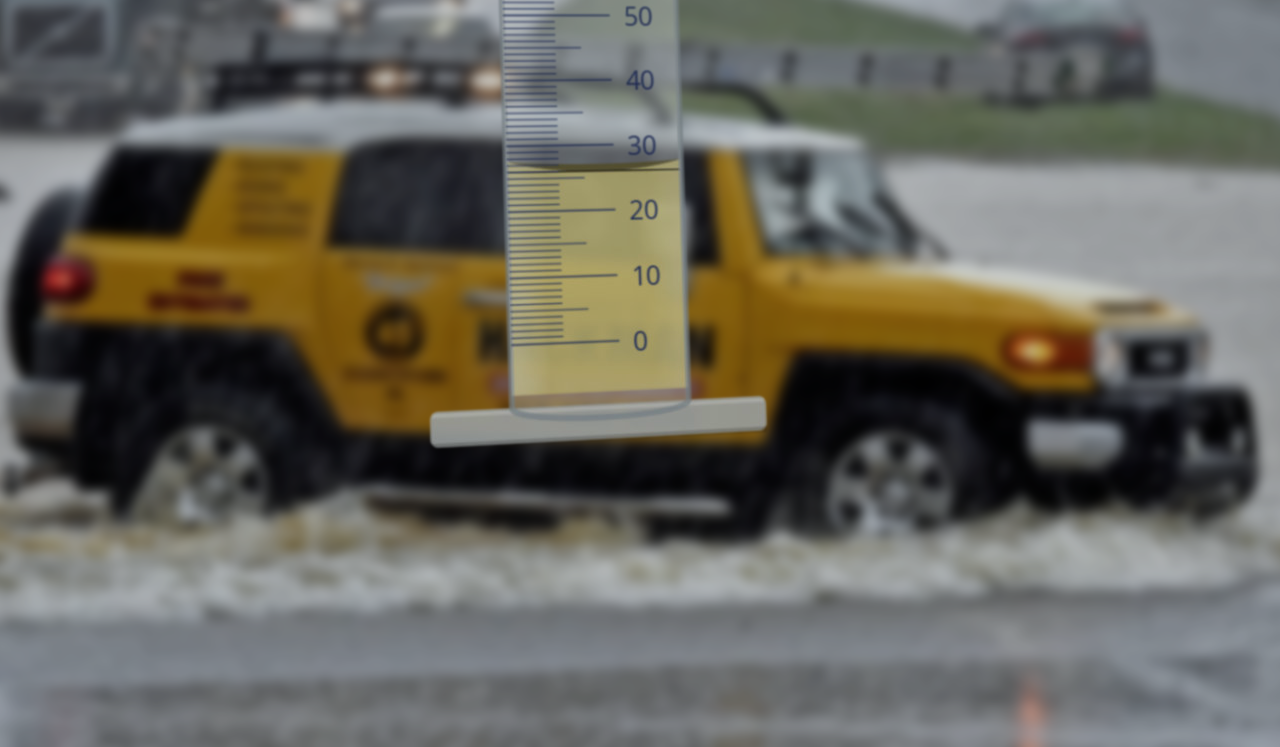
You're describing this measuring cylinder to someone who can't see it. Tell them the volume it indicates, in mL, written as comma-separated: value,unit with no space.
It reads 26,mL
